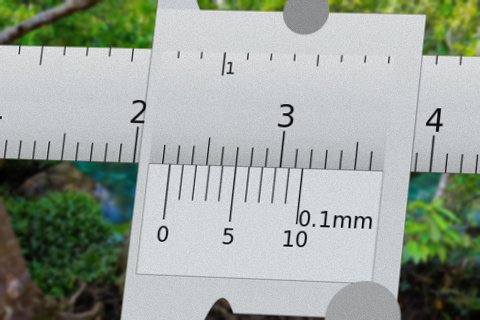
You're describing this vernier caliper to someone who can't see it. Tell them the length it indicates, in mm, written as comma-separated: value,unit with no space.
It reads 22.5,mm
